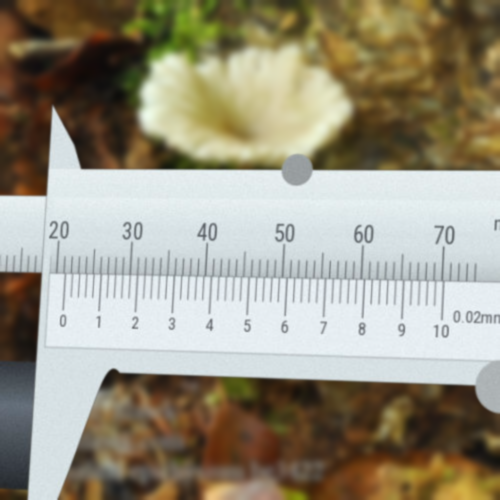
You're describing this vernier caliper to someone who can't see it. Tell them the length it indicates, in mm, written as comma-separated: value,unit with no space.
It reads 21.2,mm
